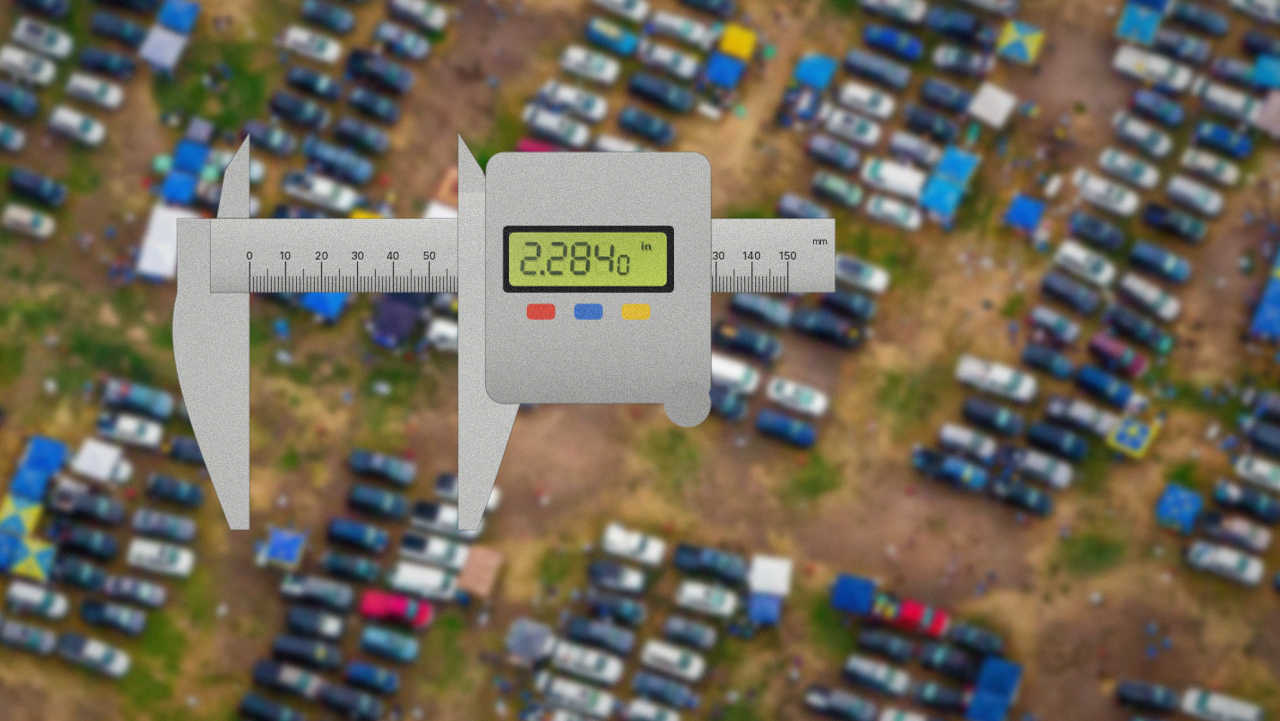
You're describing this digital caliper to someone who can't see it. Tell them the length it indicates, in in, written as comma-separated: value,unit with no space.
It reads 2.2840,in
